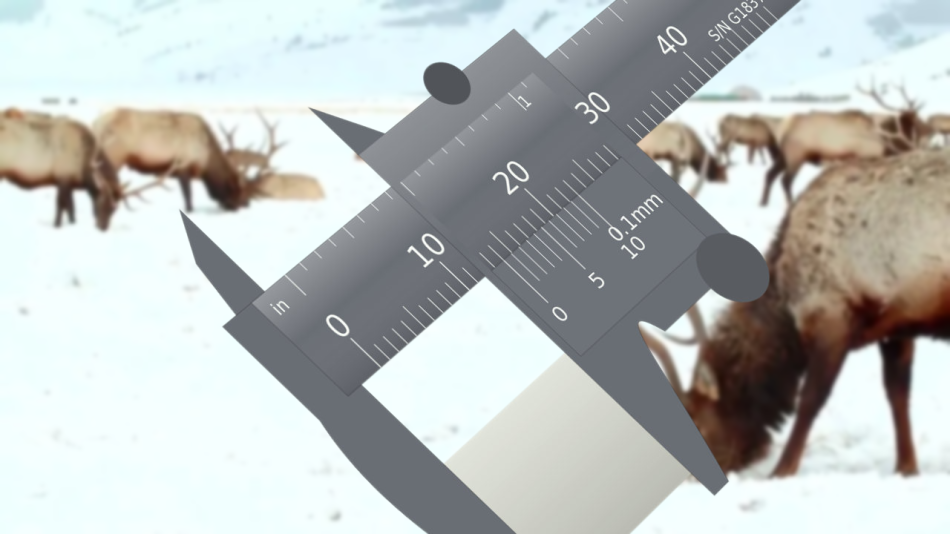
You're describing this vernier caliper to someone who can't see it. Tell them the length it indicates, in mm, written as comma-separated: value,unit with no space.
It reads 14.0,mm
